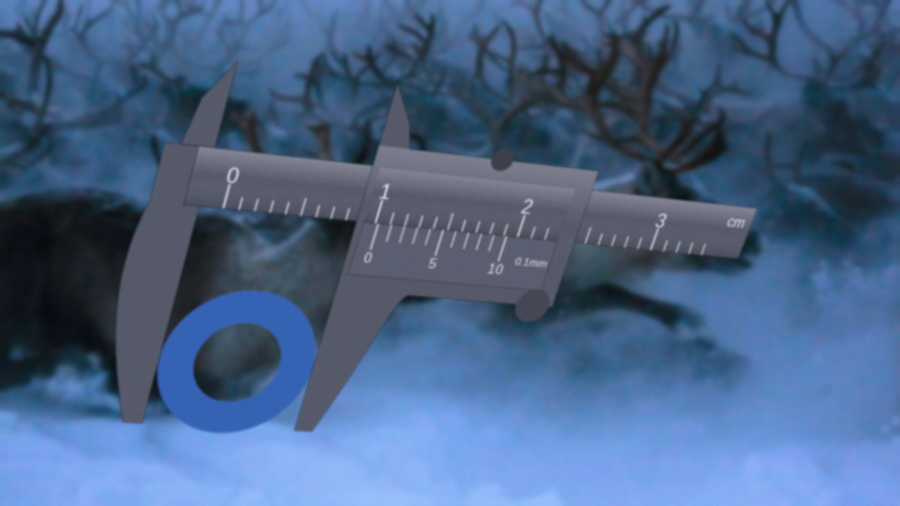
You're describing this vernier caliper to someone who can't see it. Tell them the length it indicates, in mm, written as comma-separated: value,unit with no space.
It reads 10.2,mm
